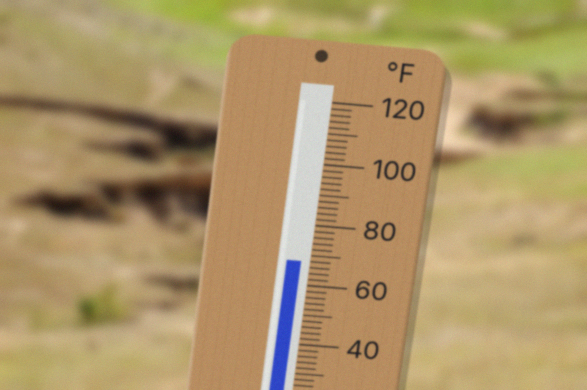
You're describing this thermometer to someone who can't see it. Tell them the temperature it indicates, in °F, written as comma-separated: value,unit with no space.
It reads 68,°F
